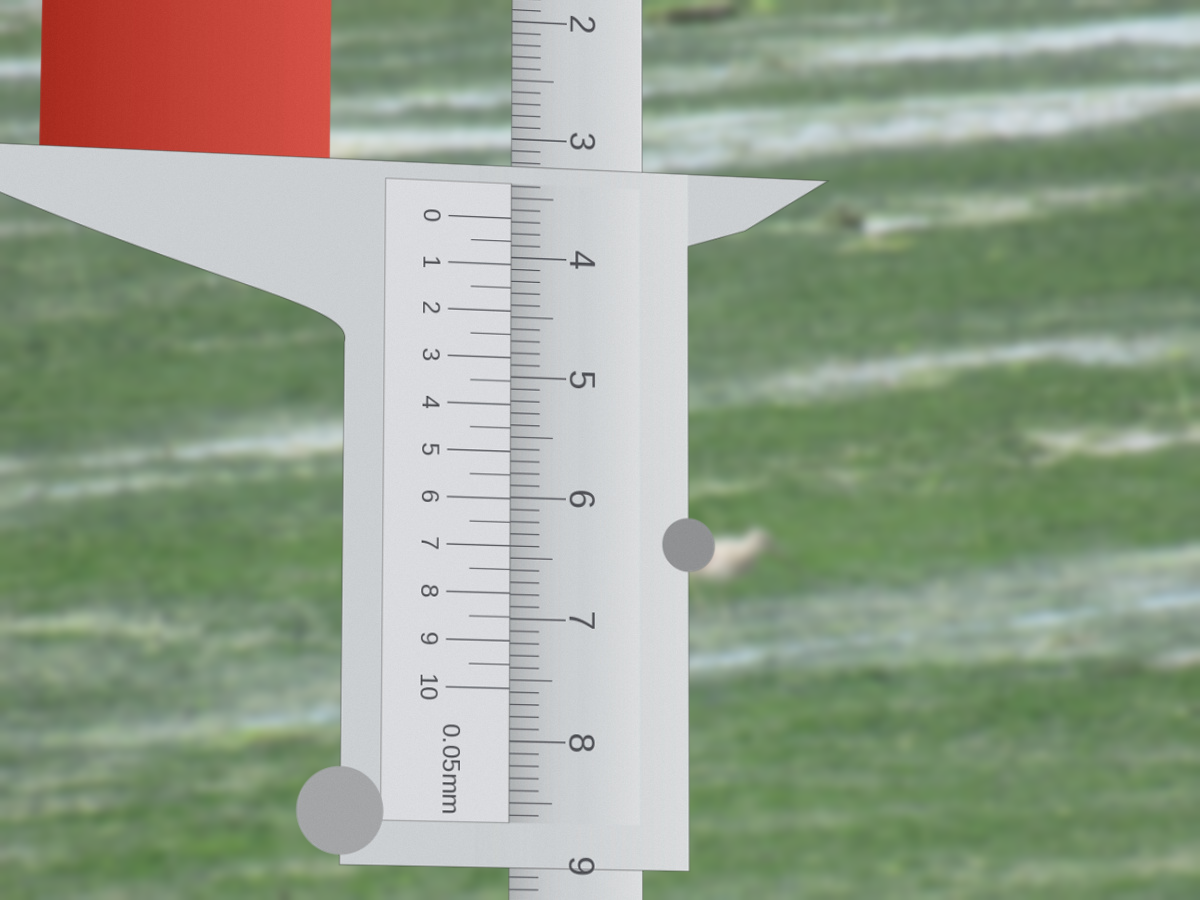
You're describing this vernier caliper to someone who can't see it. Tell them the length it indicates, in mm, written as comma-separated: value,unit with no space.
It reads 36.7,mm
